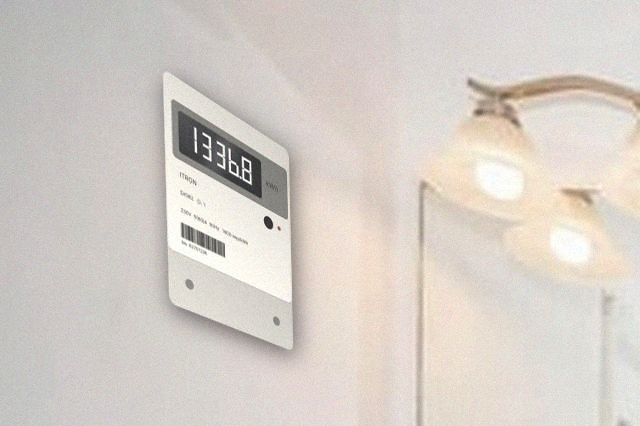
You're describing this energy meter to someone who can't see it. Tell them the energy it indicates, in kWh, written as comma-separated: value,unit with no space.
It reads 1336.8,kWh
